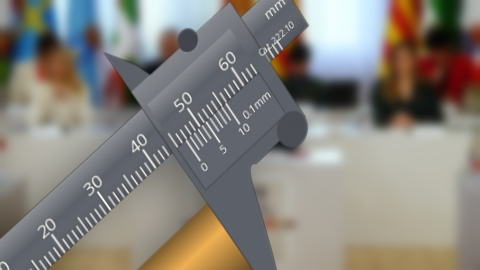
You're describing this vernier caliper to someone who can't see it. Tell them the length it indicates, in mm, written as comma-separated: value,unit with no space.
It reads 46.8,mm
